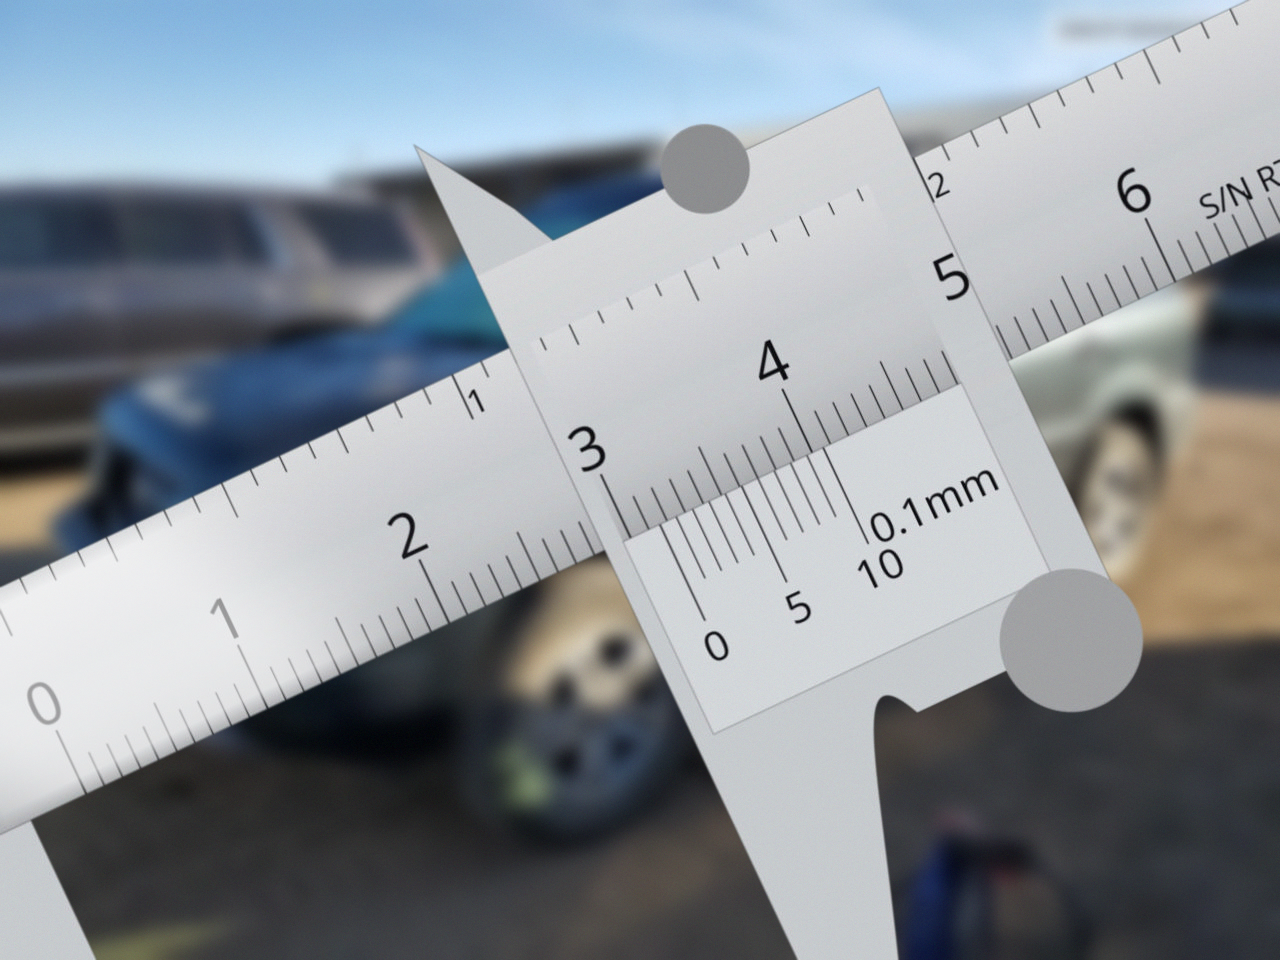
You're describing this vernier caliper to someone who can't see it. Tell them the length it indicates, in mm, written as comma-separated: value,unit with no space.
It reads 31.6,mm
